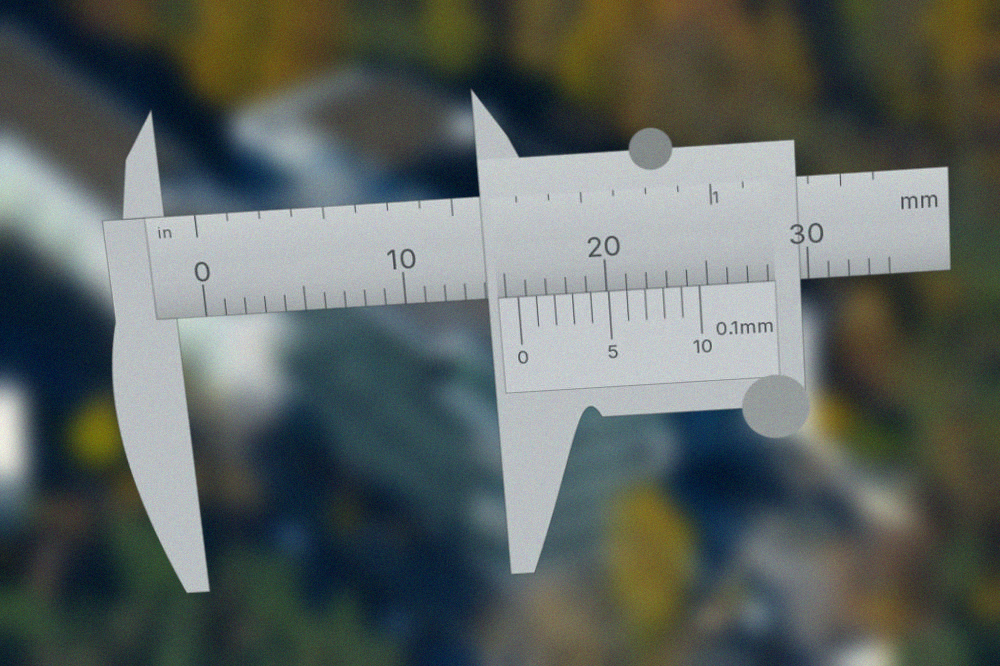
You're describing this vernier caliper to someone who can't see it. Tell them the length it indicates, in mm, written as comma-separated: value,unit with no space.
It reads 15.6,mm
